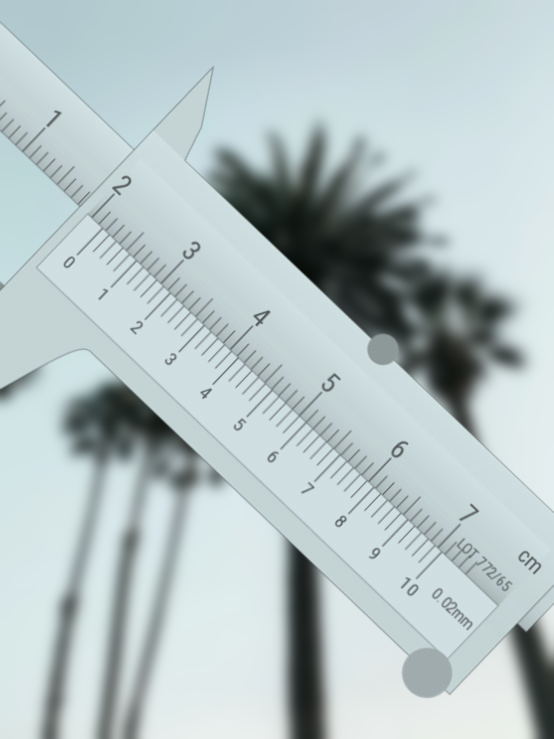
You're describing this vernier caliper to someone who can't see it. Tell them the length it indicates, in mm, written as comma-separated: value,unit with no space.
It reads 21.6,mm
